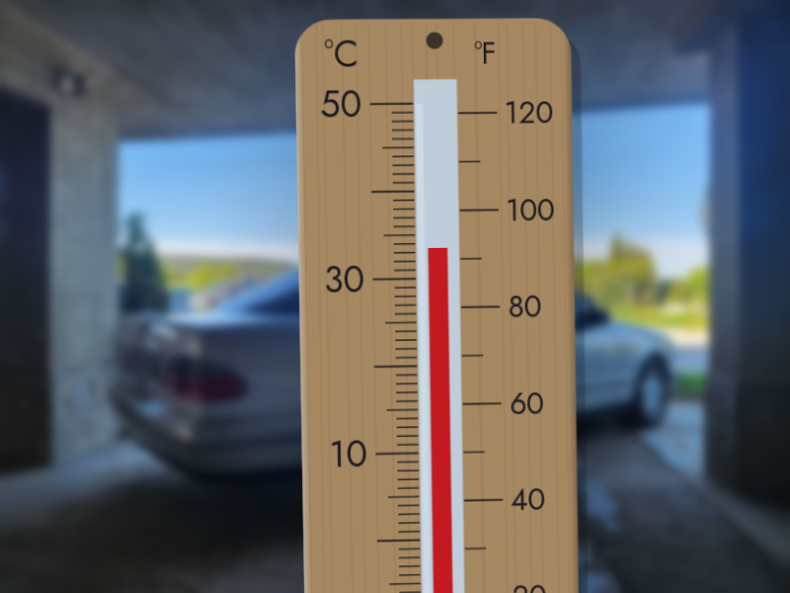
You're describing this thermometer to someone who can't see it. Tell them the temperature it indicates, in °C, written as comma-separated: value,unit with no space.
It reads 33.5,°C
